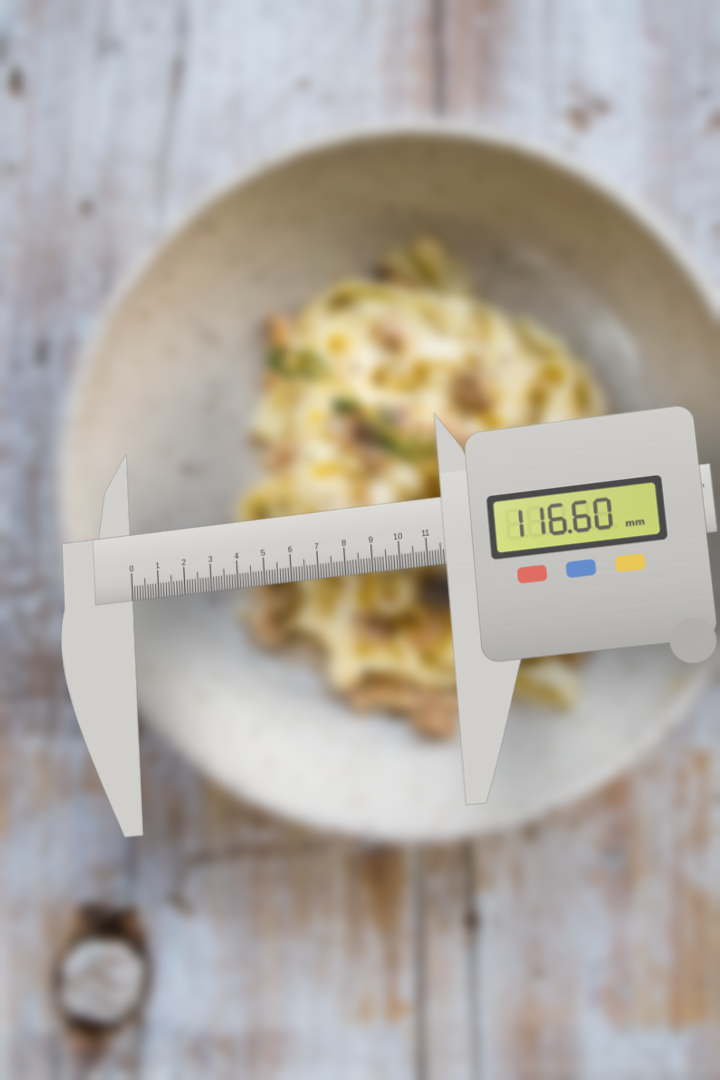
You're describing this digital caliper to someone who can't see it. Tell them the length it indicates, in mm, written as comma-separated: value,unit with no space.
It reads 116.60,mm
